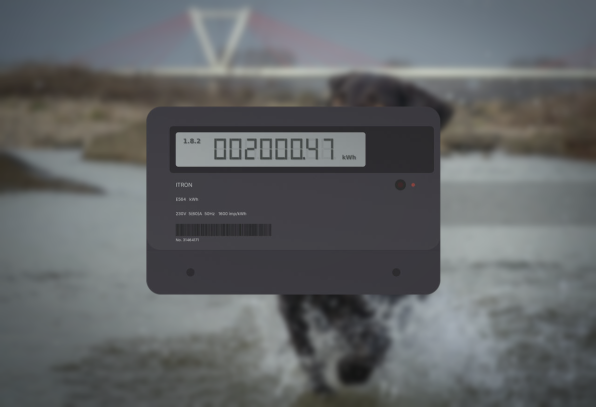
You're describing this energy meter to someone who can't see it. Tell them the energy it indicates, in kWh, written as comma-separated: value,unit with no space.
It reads 2000.47,kWh
